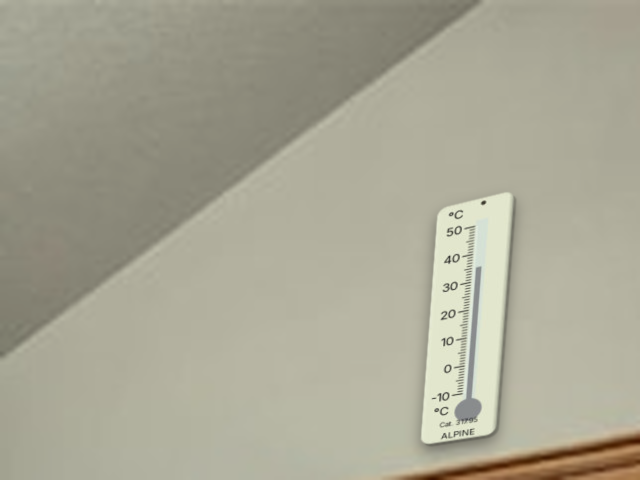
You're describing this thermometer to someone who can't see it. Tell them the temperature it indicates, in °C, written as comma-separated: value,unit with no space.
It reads 35,°C
